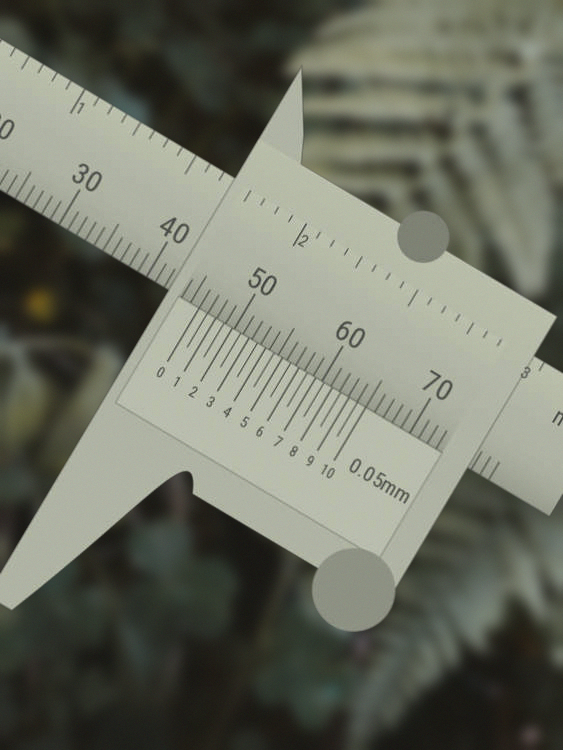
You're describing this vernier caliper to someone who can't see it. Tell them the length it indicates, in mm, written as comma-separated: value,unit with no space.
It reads 46.0,mm
